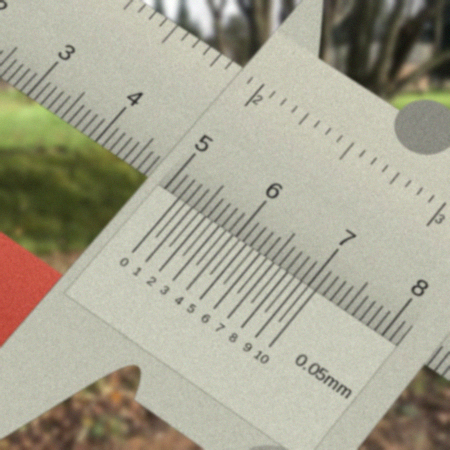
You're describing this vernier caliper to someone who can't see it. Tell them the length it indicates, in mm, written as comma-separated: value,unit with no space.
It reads 52.0,mm
